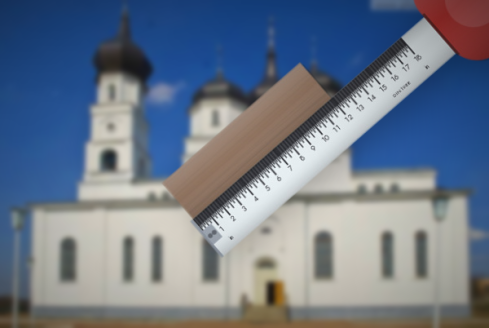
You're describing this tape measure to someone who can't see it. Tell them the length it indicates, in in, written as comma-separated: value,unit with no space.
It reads 12,in
